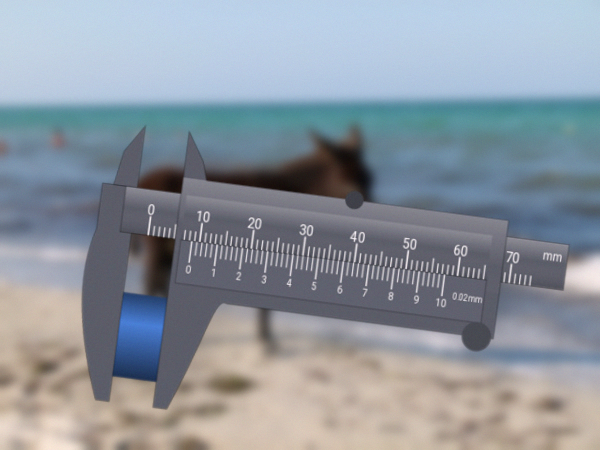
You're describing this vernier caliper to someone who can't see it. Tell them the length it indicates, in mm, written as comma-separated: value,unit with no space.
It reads 8.5,mm
